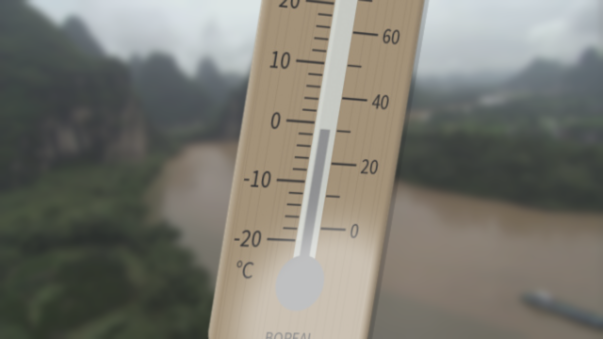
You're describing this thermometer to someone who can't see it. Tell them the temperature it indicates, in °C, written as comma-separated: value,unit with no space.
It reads -1,°C
